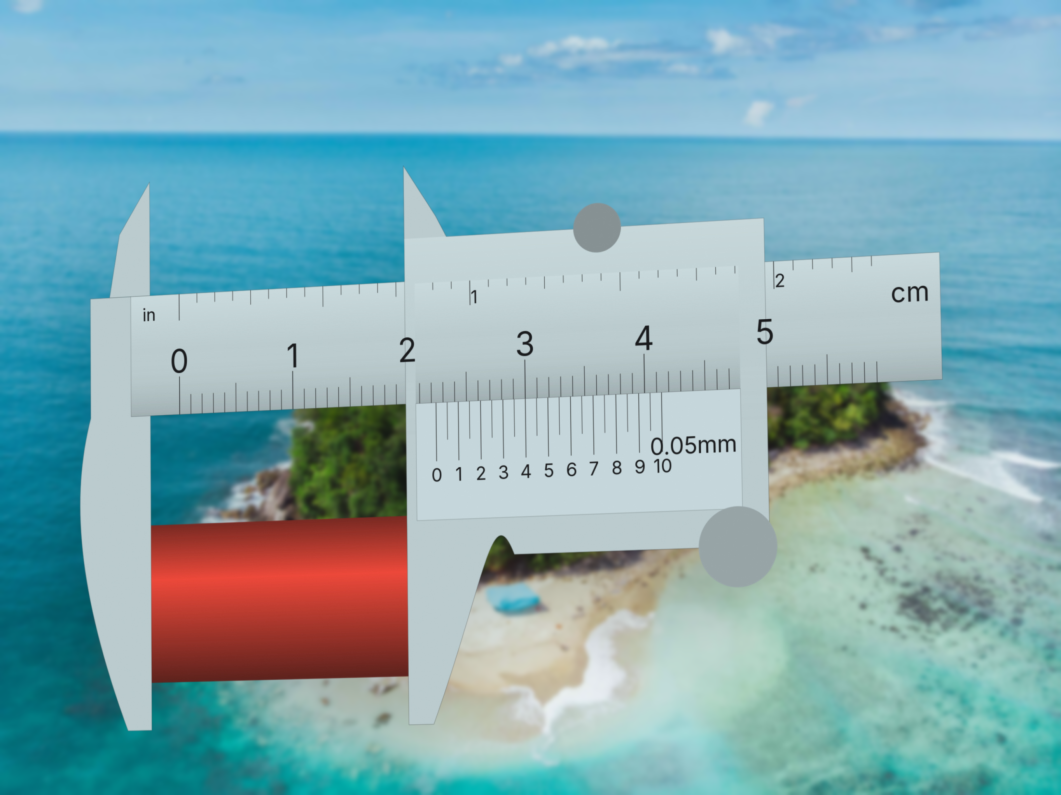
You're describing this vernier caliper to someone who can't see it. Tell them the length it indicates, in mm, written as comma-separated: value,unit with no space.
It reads 22.4,mm
